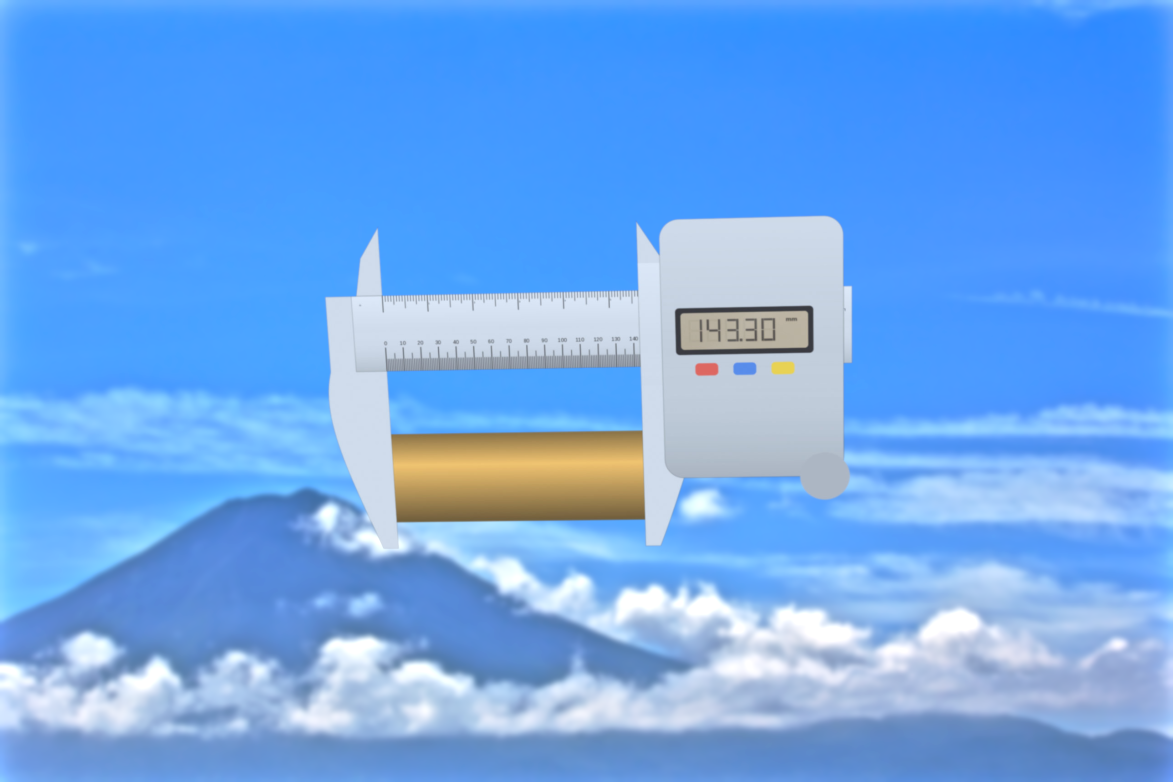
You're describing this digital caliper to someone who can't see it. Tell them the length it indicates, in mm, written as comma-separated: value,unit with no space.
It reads 143.30,mm
